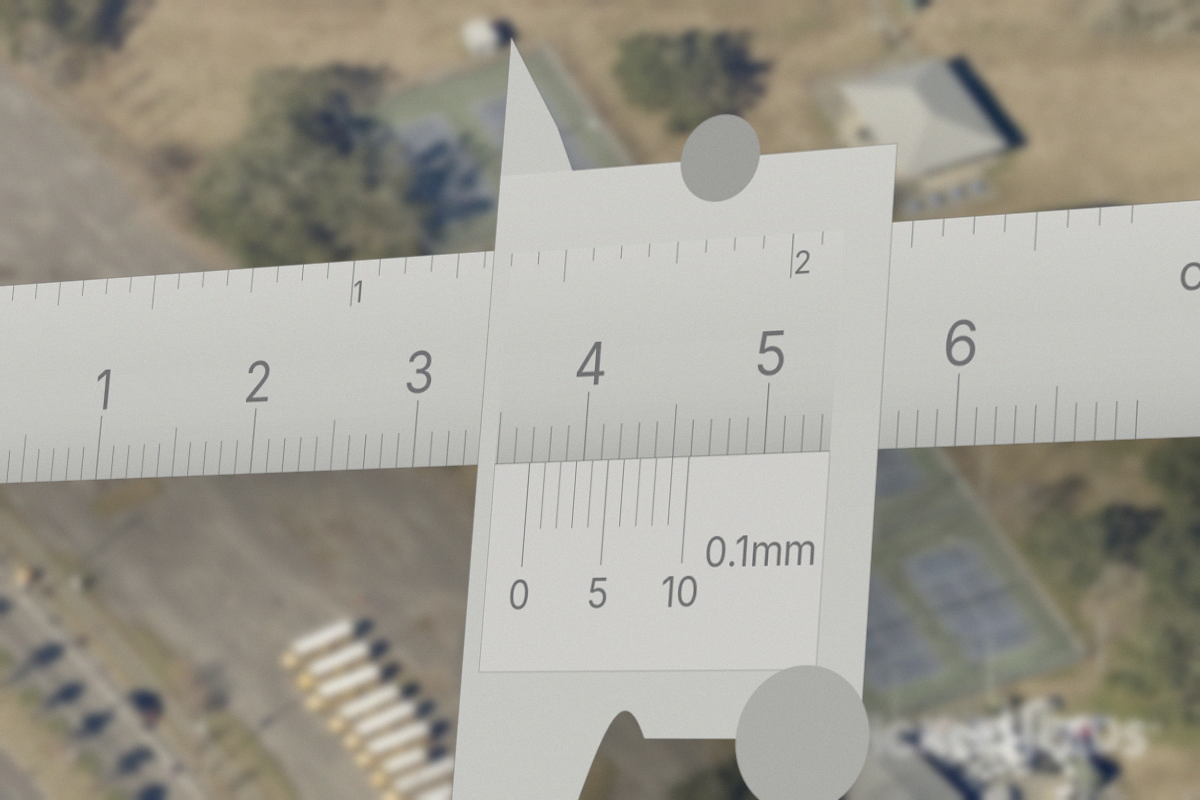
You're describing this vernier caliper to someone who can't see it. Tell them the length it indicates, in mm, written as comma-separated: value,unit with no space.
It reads 36.9,mm
